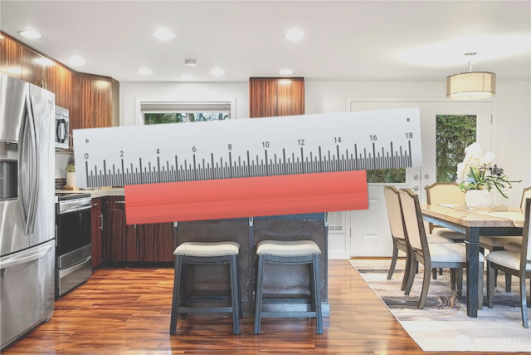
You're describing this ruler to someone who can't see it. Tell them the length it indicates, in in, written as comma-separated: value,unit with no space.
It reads 13.5,in
